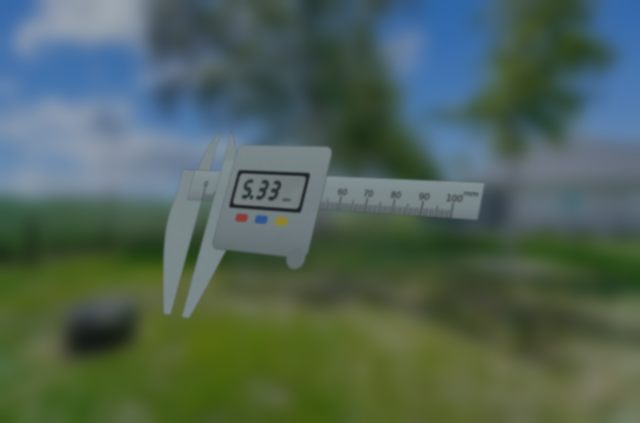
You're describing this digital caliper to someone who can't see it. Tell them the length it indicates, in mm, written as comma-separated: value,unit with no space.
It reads 5.33,mm
